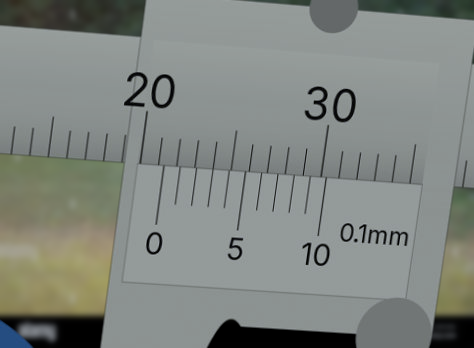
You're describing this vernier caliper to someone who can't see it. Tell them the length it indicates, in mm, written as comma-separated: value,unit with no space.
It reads 21.3,mm
